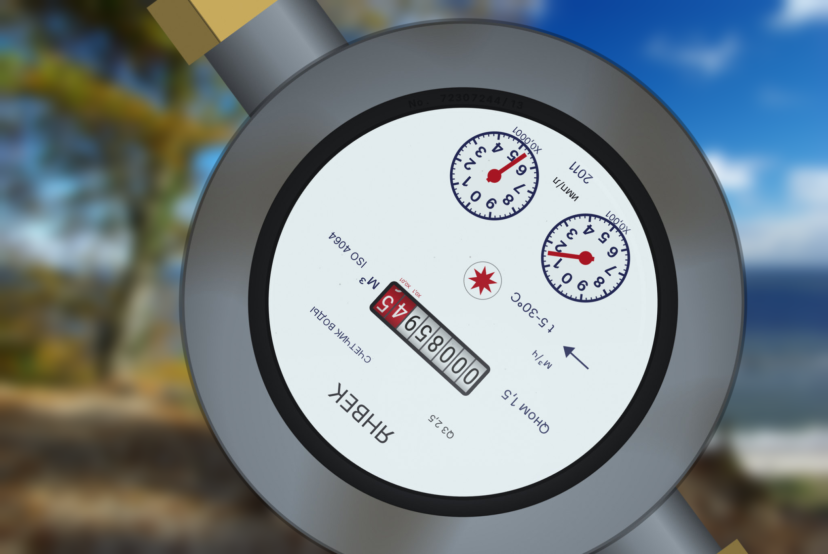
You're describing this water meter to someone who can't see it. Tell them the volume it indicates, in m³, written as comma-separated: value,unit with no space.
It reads 859.4515,m³
